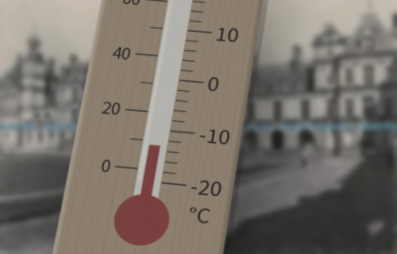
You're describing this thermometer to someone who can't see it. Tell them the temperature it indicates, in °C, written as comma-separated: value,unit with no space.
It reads -13,°C
